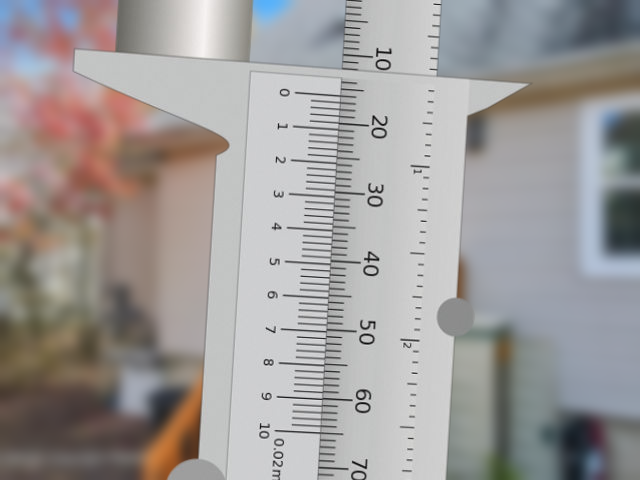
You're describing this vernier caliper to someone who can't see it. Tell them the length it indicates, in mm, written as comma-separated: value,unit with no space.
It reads 16.0,mm
